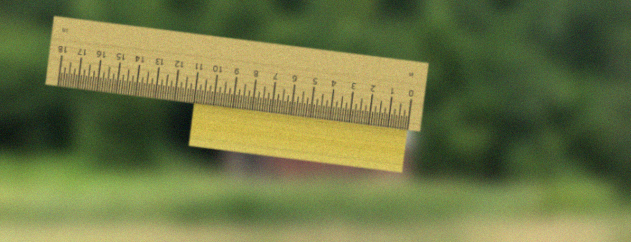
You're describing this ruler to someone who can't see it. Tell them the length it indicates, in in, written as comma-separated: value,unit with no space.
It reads 11,in
